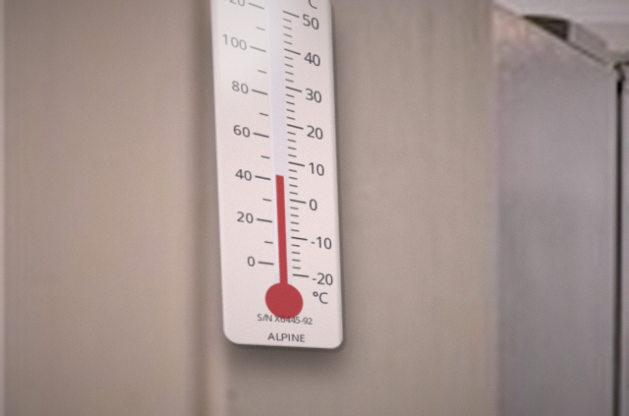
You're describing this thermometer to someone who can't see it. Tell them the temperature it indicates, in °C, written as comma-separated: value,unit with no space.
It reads 6,°C
